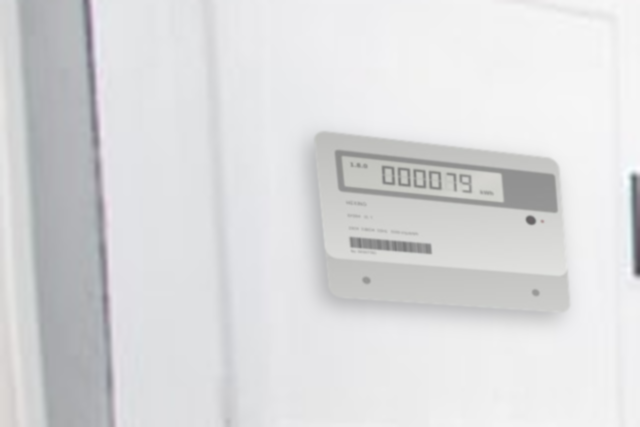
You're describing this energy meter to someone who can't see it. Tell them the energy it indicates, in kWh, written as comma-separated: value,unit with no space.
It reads 79,kWh
